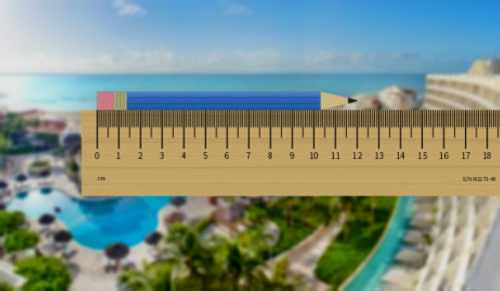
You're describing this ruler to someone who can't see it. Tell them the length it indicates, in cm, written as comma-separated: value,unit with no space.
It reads 12,cm
